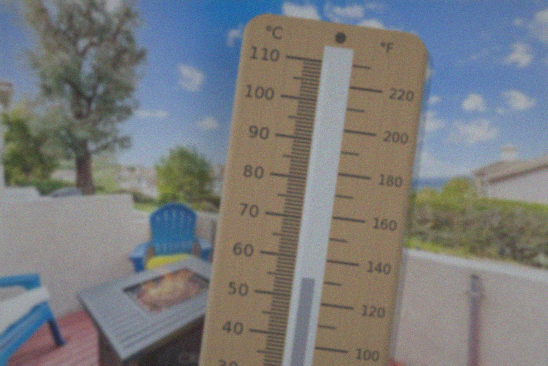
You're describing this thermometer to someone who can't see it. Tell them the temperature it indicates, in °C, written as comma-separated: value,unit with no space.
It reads 55,°C
